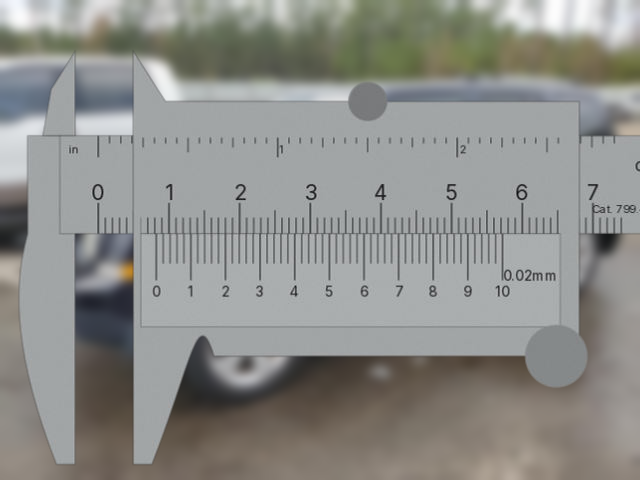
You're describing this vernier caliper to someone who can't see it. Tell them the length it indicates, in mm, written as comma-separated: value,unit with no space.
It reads 8.2,mm
